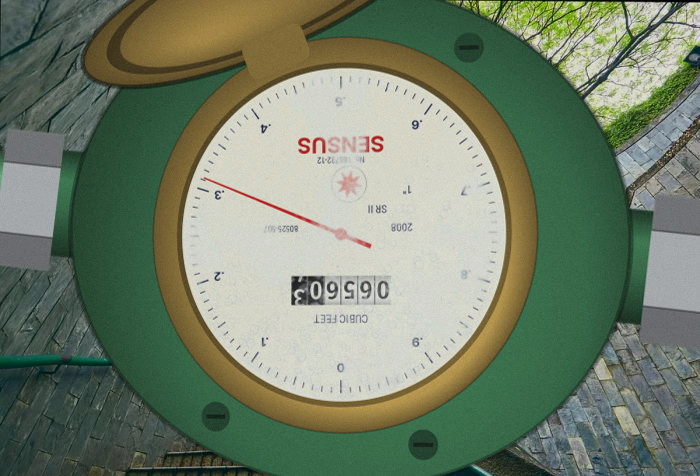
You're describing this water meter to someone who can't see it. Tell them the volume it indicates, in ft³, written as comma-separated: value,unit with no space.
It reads 65603.31,ft³
